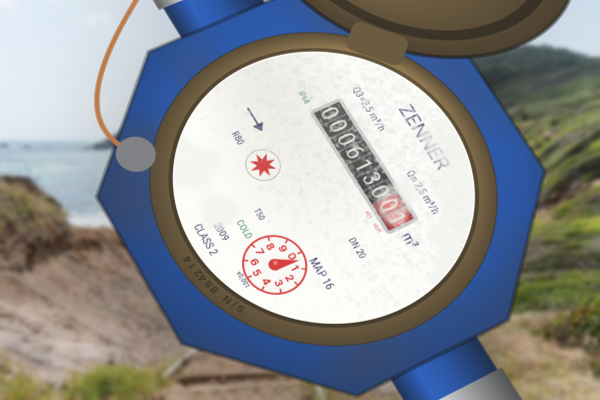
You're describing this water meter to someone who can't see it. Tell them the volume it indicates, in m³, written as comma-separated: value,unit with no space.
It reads 6130.010,m³
